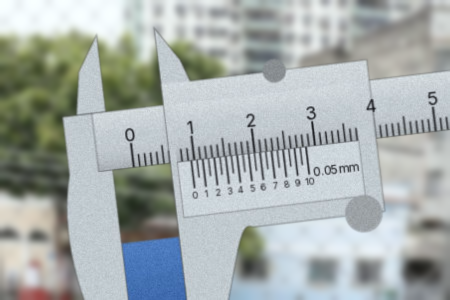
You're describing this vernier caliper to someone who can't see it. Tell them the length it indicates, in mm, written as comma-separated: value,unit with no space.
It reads 9.5,mm
